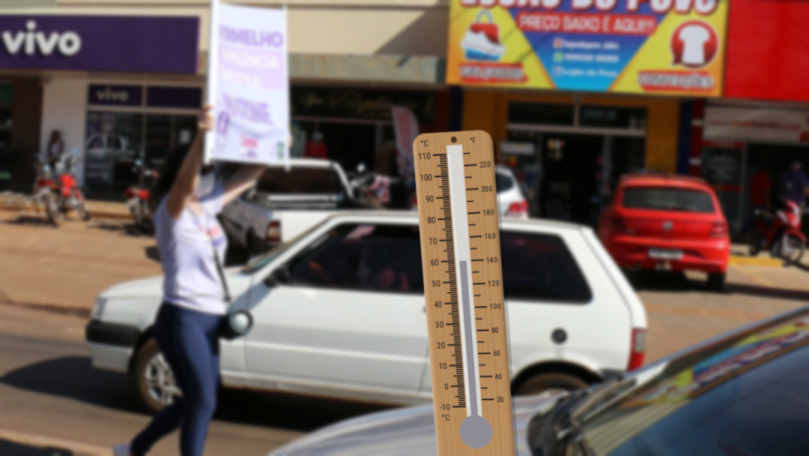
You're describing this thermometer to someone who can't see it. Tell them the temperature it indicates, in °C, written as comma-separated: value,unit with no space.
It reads 60,°C
